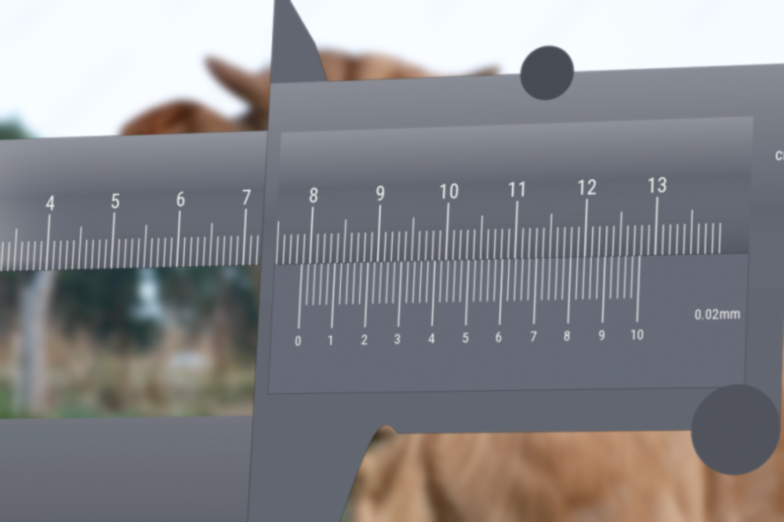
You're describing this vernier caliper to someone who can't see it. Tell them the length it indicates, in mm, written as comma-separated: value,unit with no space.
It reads 78.8,mm
